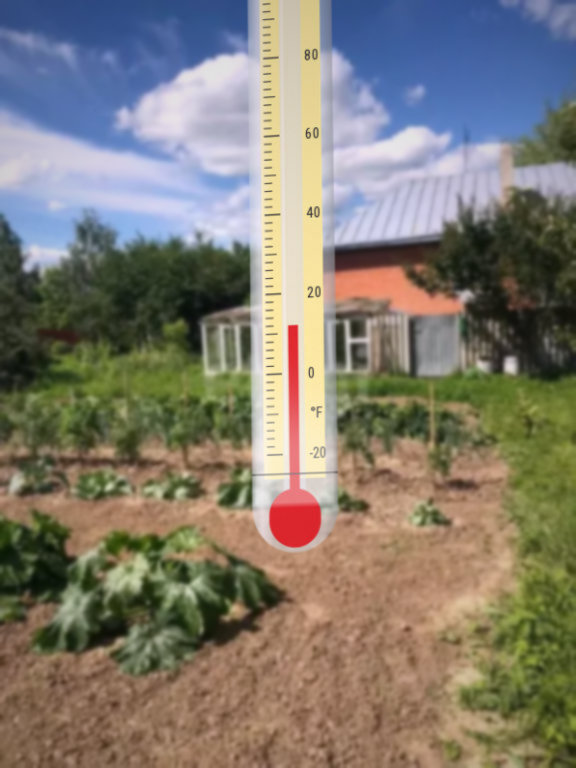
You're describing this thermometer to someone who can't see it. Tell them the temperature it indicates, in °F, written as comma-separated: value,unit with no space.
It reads 12,°F
